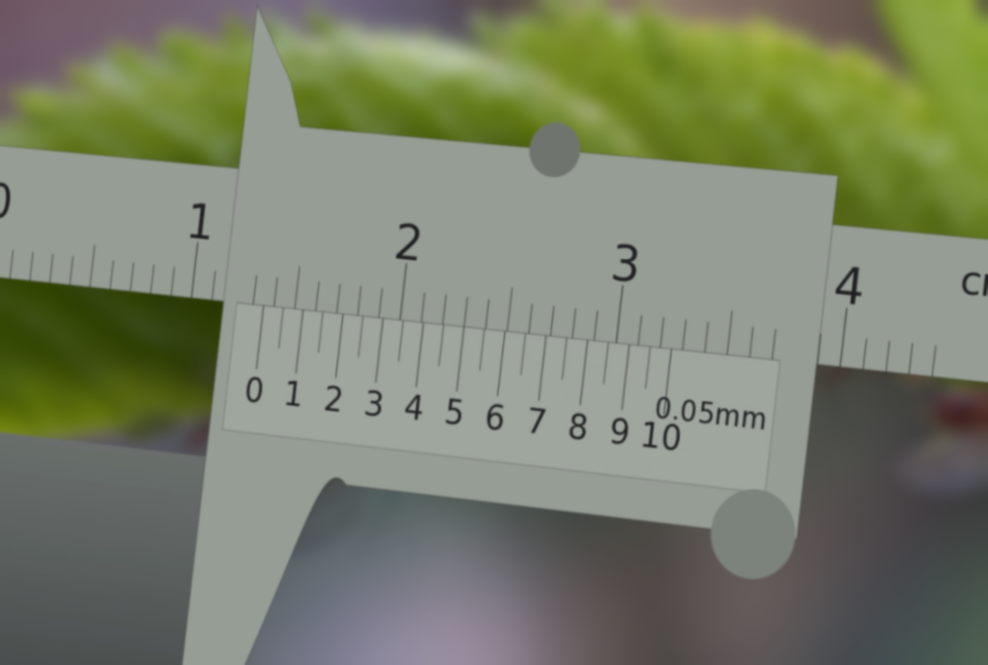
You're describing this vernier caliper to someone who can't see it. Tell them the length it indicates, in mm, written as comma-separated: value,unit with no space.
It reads 13.5,mm
